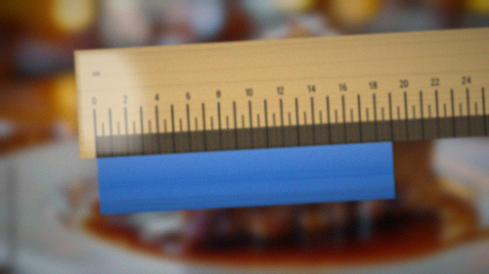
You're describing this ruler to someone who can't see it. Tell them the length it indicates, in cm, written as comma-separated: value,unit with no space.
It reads 19,cm
